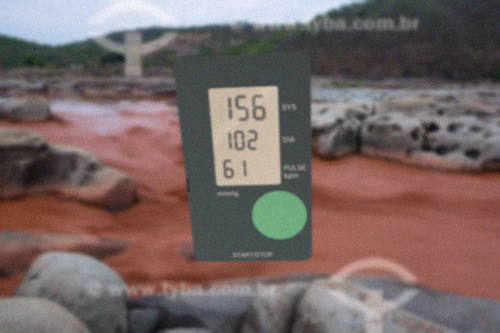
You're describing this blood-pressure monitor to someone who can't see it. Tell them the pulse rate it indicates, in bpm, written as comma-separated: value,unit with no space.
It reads 61,bpm
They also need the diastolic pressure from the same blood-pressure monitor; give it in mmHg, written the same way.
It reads 102,mmHg
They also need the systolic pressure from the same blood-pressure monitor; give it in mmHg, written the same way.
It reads 156,mmHg
